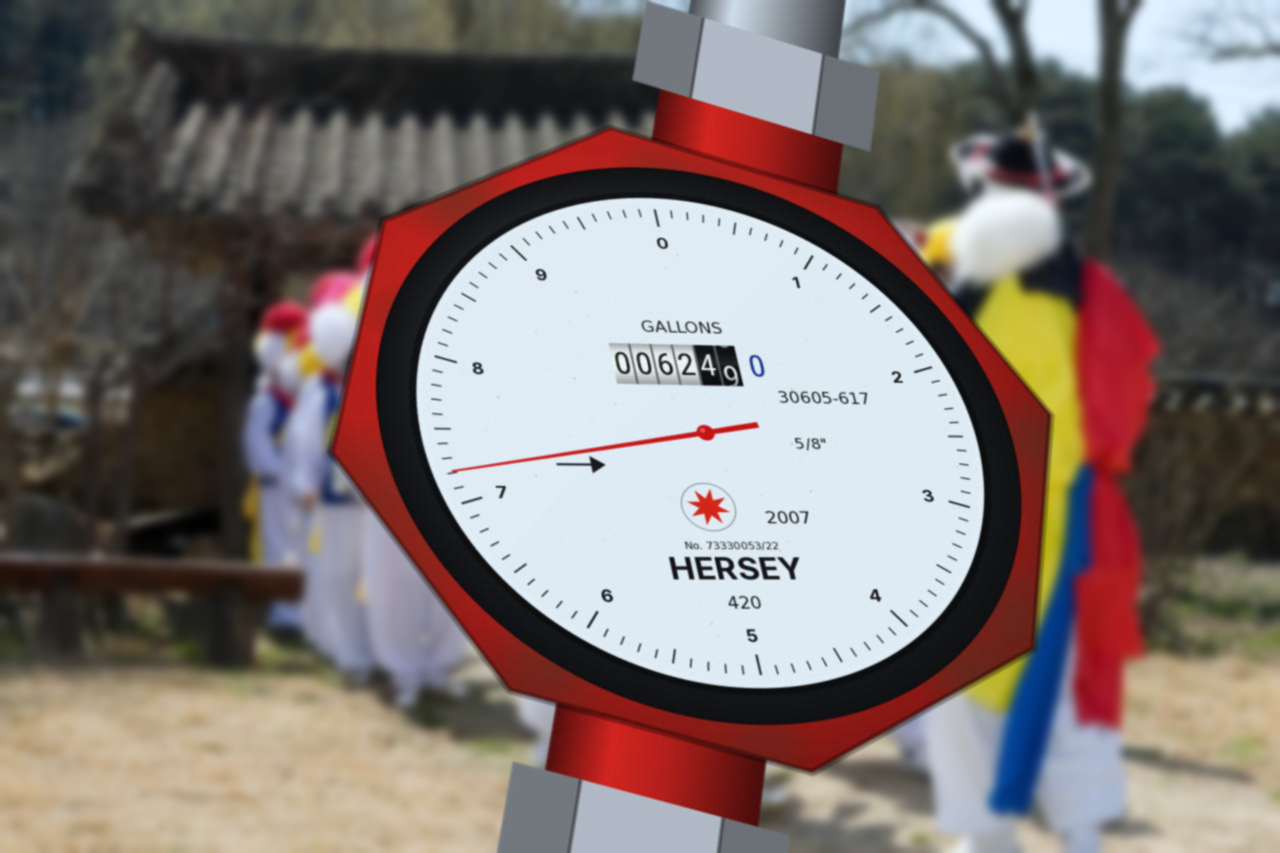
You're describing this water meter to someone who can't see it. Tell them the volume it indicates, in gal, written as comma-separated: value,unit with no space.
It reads 62487.2,gal
